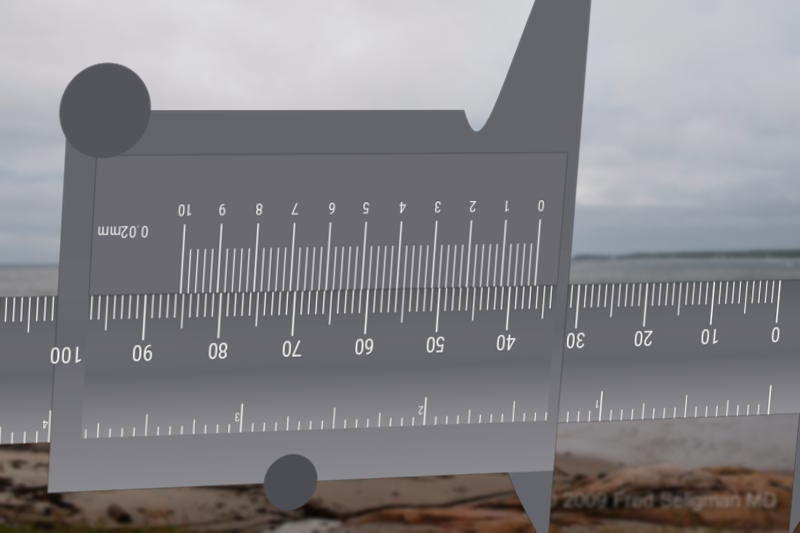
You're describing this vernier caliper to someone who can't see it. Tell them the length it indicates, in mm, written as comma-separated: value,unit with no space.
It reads 36.4,mm
